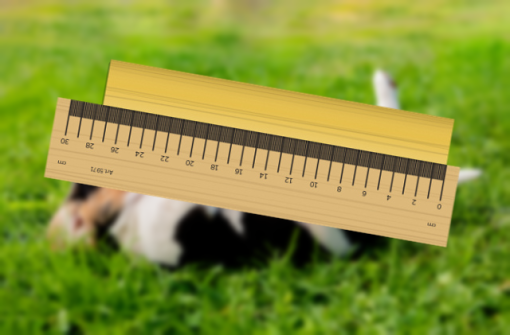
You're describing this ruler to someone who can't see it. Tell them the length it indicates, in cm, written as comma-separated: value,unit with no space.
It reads 27.5,cm
